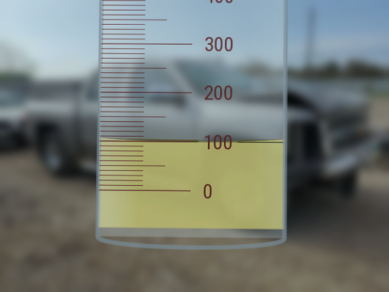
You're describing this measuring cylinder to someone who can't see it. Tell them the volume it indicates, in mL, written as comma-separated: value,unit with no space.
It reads 100,mL
